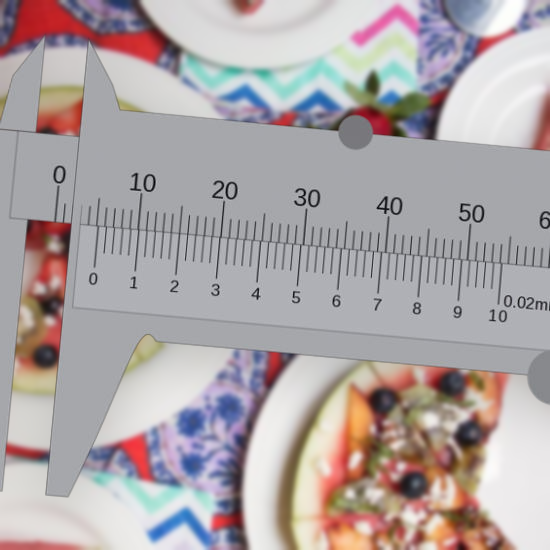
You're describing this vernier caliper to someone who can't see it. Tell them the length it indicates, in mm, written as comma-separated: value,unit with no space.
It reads 5.2,mm
